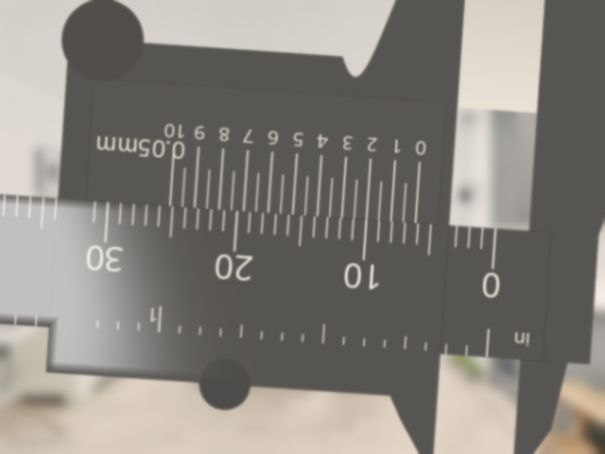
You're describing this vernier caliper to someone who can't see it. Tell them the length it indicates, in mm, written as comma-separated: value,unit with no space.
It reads 6.2,mm
